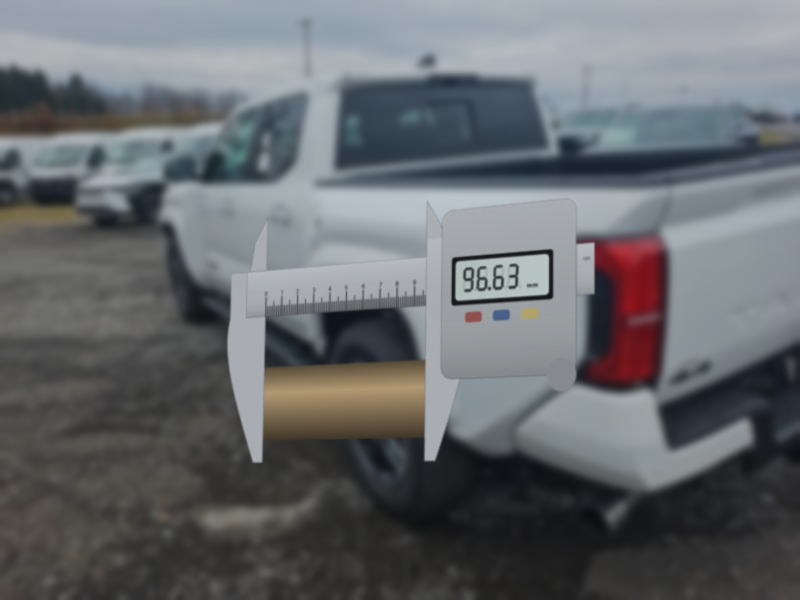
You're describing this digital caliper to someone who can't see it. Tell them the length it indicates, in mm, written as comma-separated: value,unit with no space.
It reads 96.63,mm
